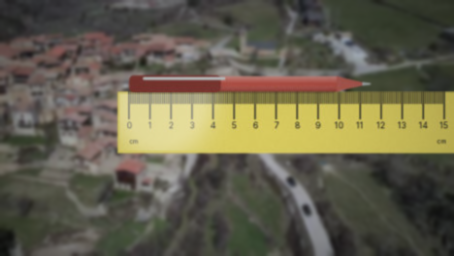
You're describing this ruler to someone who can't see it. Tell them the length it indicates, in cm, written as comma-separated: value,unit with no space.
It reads 11.5,cm
